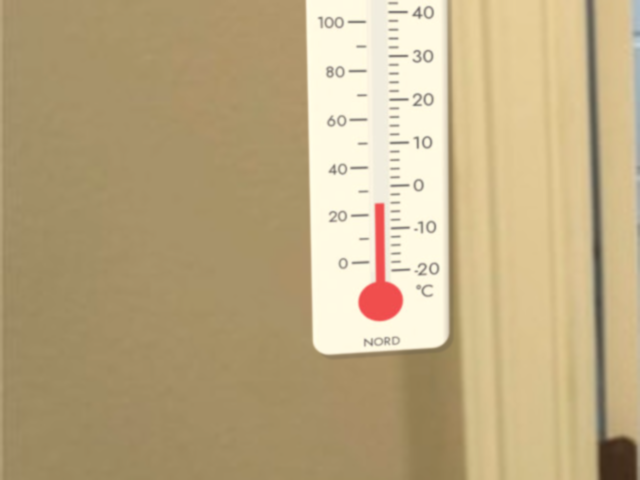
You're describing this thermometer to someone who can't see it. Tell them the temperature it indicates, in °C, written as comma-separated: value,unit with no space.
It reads -4,°C
